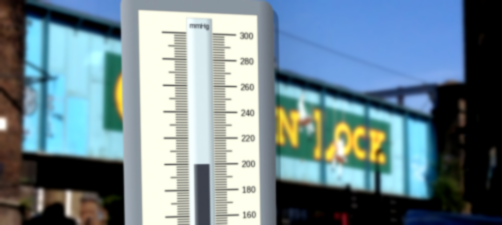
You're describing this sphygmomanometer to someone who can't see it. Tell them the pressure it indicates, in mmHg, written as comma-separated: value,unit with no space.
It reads 200,mmHg
